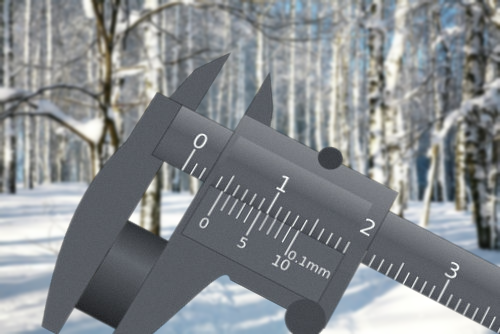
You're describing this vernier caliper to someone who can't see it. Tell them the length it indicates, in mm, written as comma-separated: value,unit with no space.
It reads 4.8,mm
